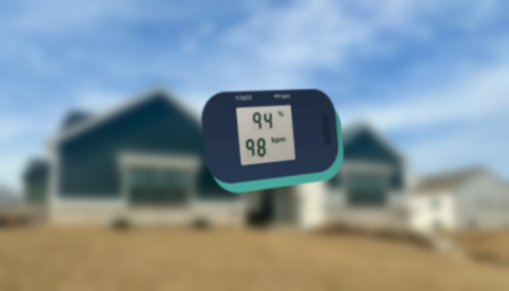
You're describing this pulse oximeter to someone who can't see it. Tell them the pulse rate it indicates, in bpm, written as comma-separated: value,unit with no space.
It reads 98,bpm
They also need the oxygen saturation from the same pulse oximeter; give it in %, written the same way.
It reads 94,%
